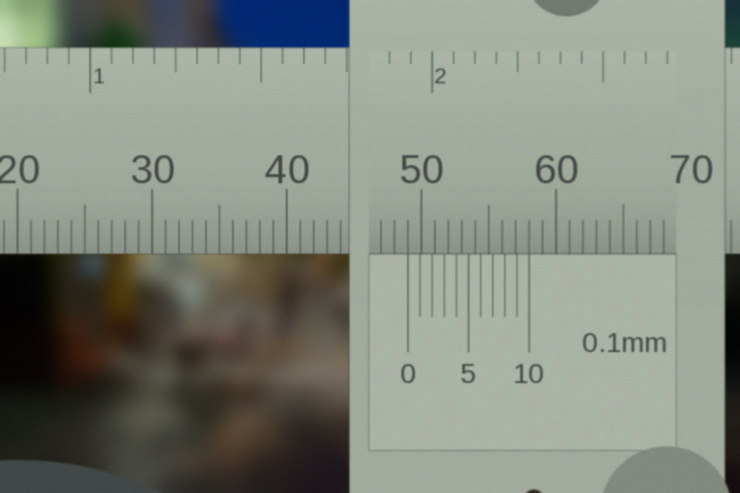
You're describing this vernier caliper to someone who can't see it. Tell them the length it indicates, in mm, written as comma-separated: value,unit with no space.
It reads 49.0,mm
